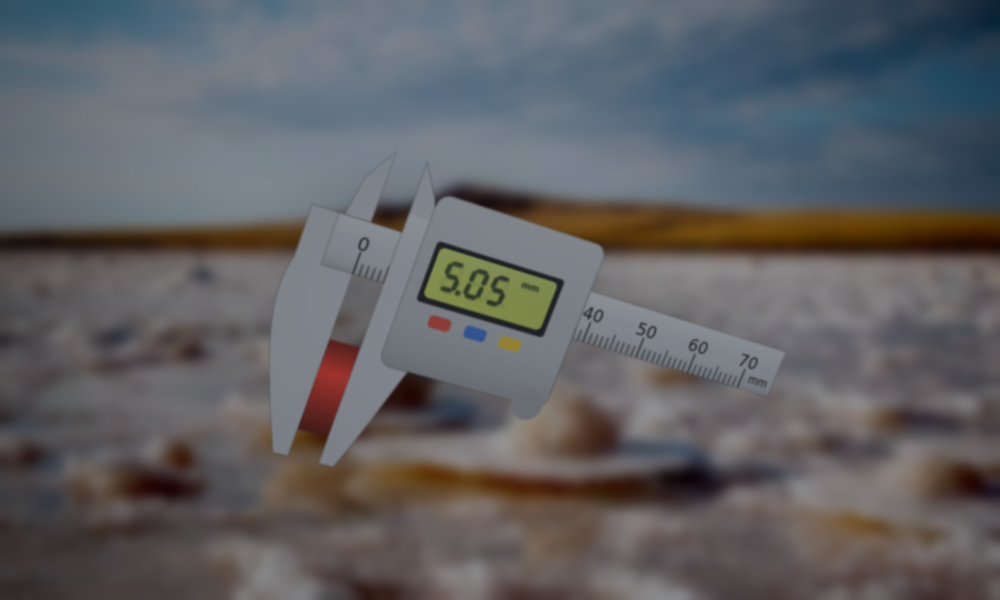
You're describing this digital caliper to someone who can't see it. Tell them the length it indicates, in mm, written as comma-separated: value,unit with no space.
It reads 5.05,mm
